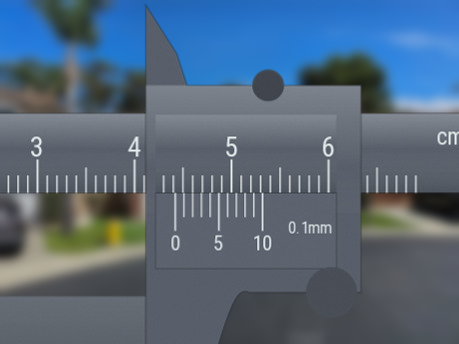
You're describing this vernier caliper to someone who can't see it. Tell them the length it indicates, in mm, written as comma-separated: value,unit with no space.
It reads 44.2,mm
